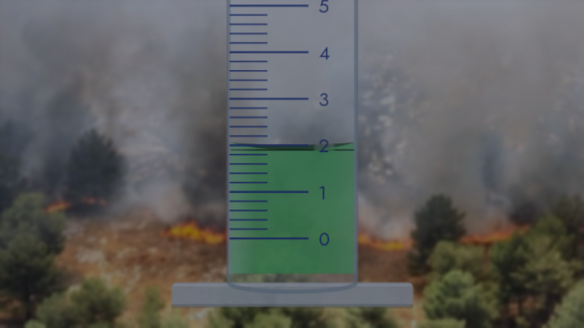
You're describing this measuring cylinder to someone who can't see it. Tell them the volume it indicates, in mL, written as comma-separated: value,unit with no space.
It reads 1.9,mL
